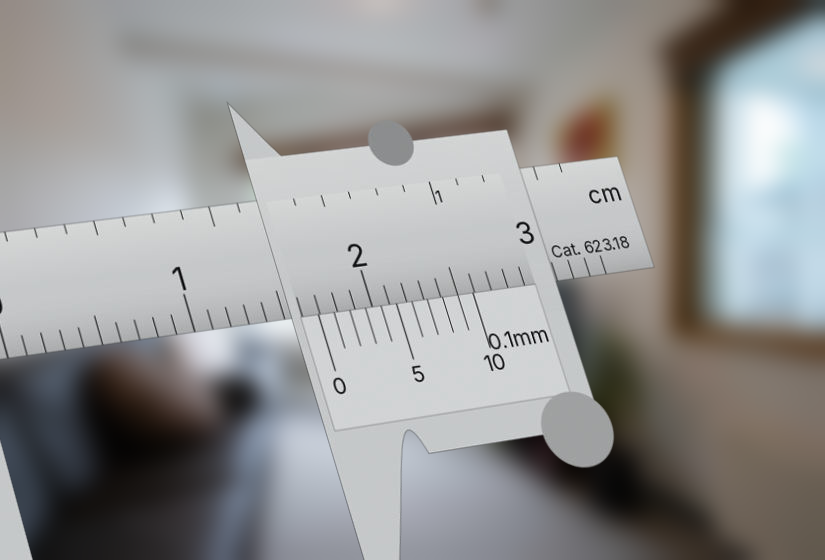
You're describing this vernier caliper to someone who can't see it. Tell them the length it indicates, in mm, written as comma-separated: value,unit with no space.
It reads 16.9,mm
